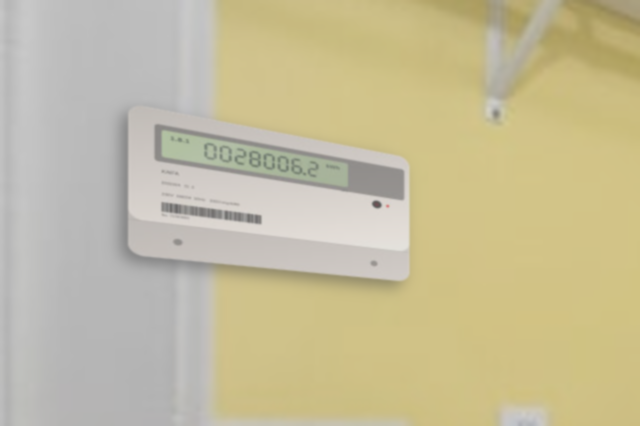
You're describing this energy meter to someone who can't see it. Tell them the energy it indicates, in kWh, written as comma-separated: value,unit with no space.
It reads 28006.2,kWh
